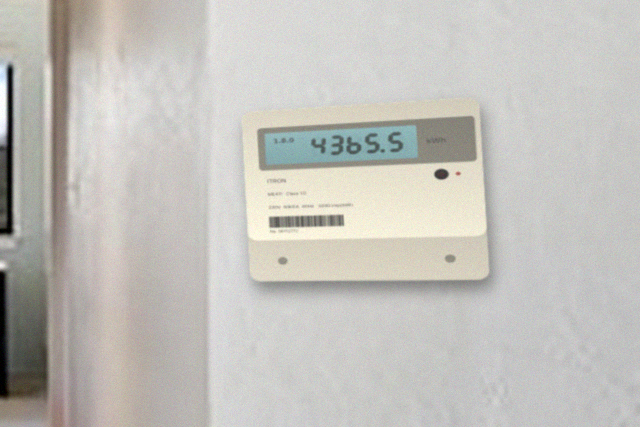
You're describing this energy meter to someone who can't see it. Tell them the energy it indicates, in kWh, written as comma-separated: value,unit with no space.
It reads 4365.5,kWh
